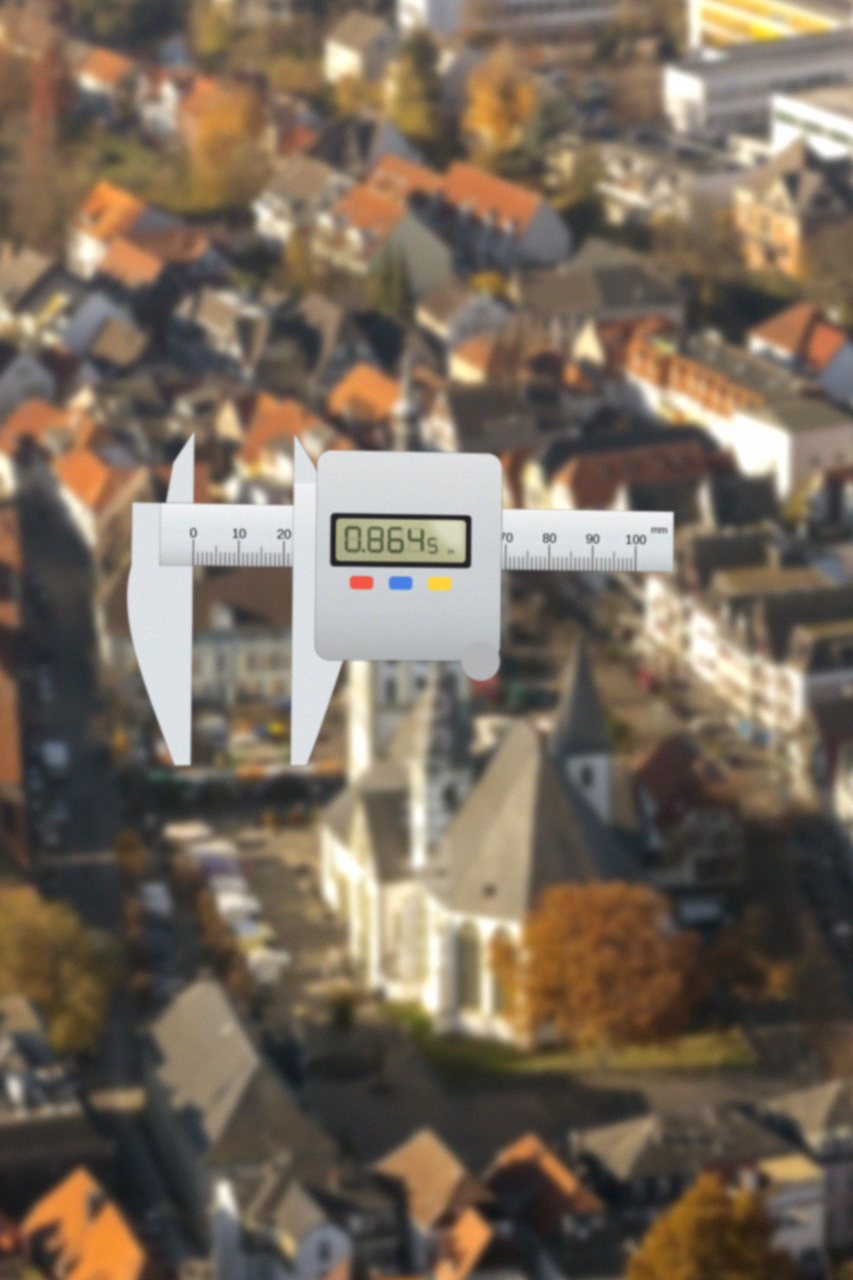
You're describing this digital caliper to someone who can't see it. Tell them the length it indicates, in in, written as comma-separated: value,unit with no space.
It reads 0.8645,in
